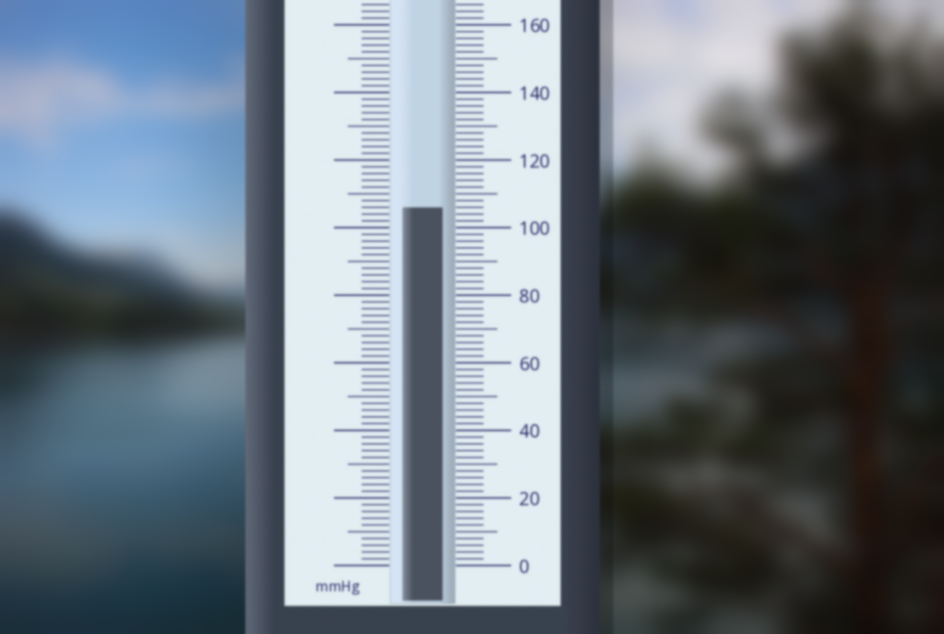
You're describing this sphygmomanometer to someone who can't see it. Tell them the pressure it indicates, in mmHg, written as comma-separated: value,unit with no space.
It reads 106,mmHg
